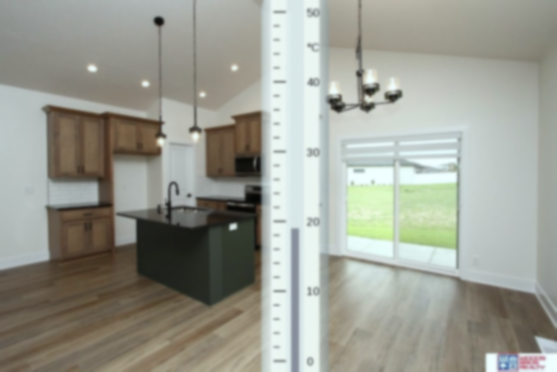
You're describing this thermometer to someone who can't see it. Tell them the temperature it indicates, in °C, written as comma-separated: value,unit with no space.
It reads 19,°C
